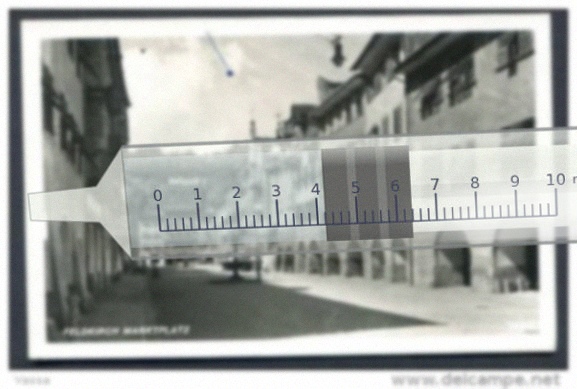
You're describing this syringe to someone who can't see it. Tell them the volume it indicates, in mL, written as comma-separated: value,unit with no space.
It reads 4.2,mL
